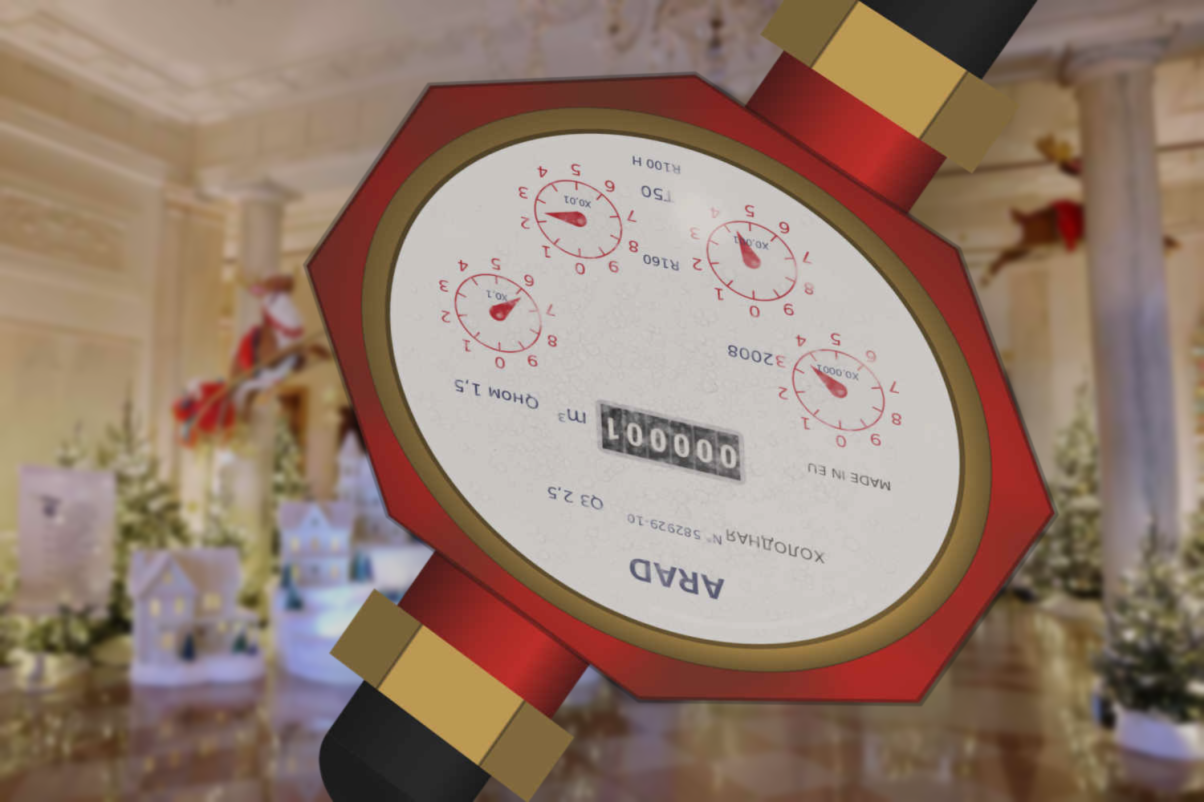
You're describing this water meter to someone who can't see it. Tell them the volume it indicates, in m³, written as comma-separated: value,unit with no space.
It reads 1.6243,m³
